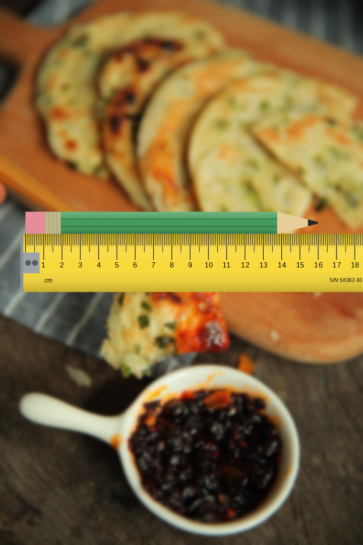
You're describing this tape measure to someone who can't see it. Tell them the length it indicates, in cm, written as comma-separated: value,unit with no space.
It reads 16,cm
